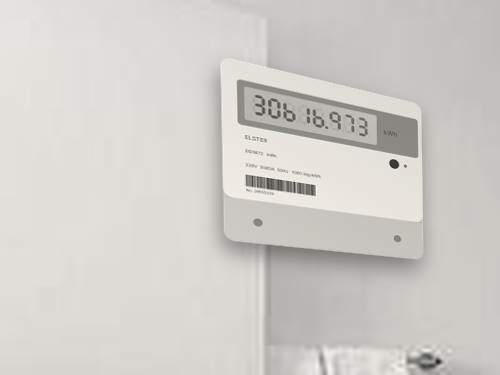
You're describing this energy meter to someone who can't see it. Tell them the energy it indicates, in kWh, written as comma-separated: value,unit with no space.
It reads 30616.973,kWh
